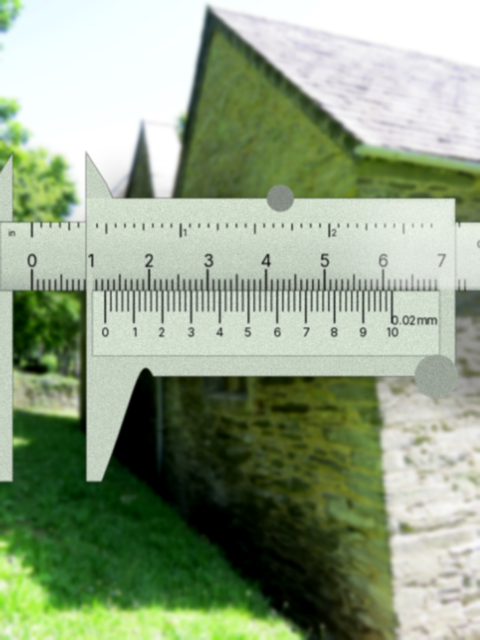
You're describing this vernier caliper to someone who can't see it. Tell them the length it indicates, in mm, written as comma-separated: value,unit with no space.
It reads 12.5,mm
